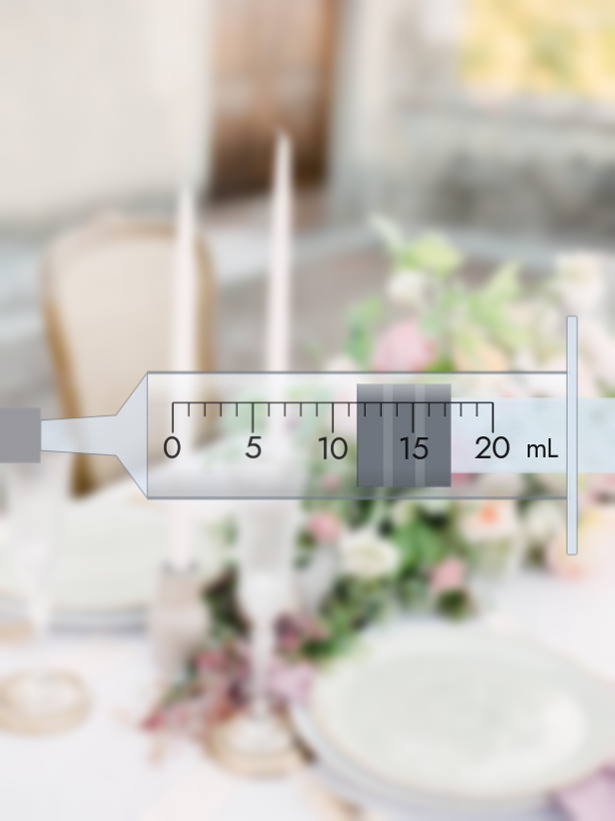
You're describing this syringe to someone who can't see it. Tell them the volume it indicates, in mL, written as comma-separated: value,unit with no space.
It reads 11.5,mL
